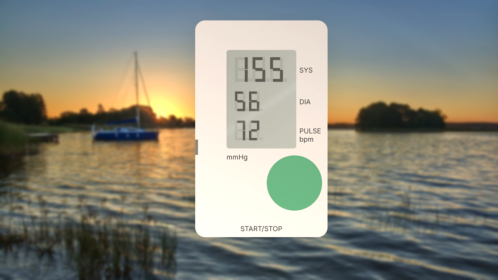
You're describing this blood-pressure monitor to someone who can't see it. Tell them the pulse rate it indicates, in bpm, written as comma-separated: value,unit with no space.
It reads 72,bpm
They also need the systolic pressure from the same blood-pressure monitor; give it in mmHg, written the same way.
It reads 155,mmHg
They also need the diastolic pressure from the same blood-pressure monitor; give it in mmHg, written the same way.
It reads 56,mmHg
